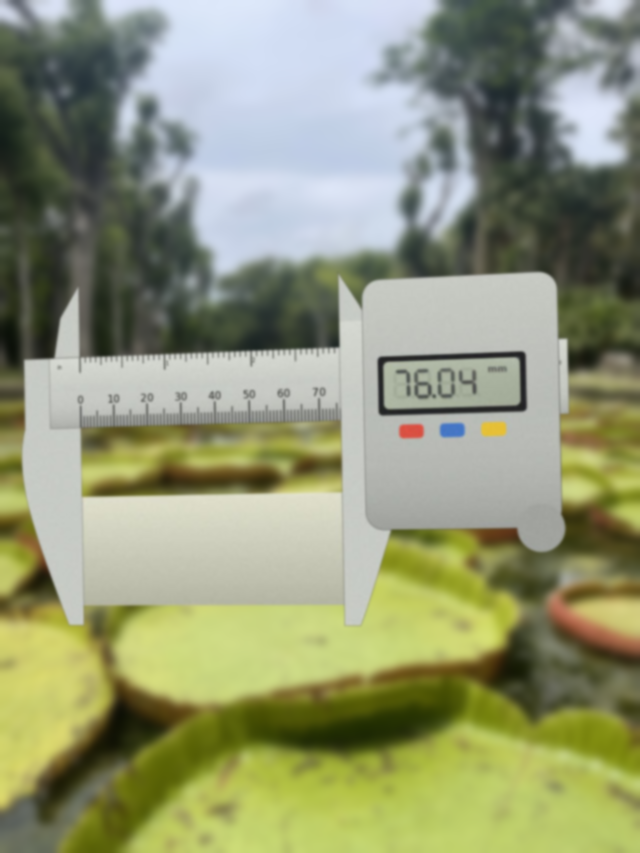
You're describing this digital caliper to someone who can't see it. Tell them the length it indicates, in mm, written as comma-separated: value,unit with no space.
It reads 76.04,mm
